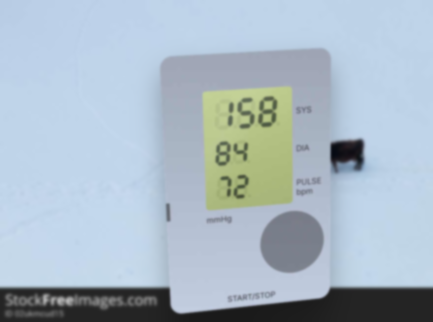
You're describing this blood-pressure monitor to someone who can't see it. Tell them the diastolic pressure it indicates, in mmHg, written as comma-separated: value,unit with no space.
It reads 84,mmHg
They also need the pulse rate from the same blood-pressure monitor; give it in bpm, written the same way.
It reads 72,bpm
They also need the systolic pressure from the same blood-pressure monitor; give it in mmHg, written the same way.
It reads 158,mmHg
